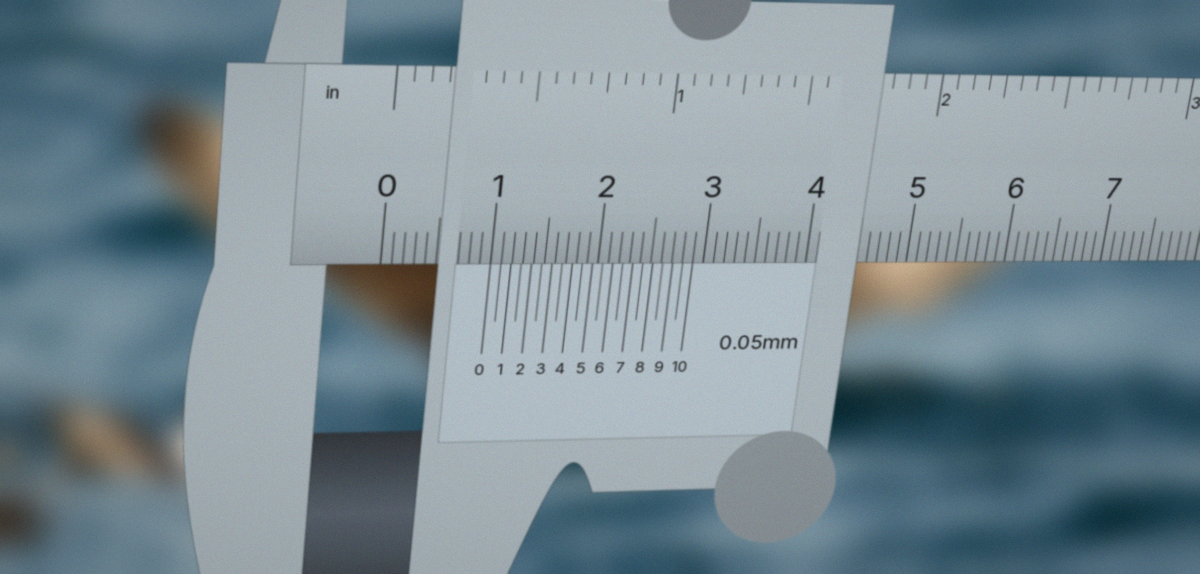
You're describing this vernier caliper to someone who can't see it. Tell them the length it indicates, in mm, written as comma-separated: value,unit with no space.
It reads 10.0,mm
